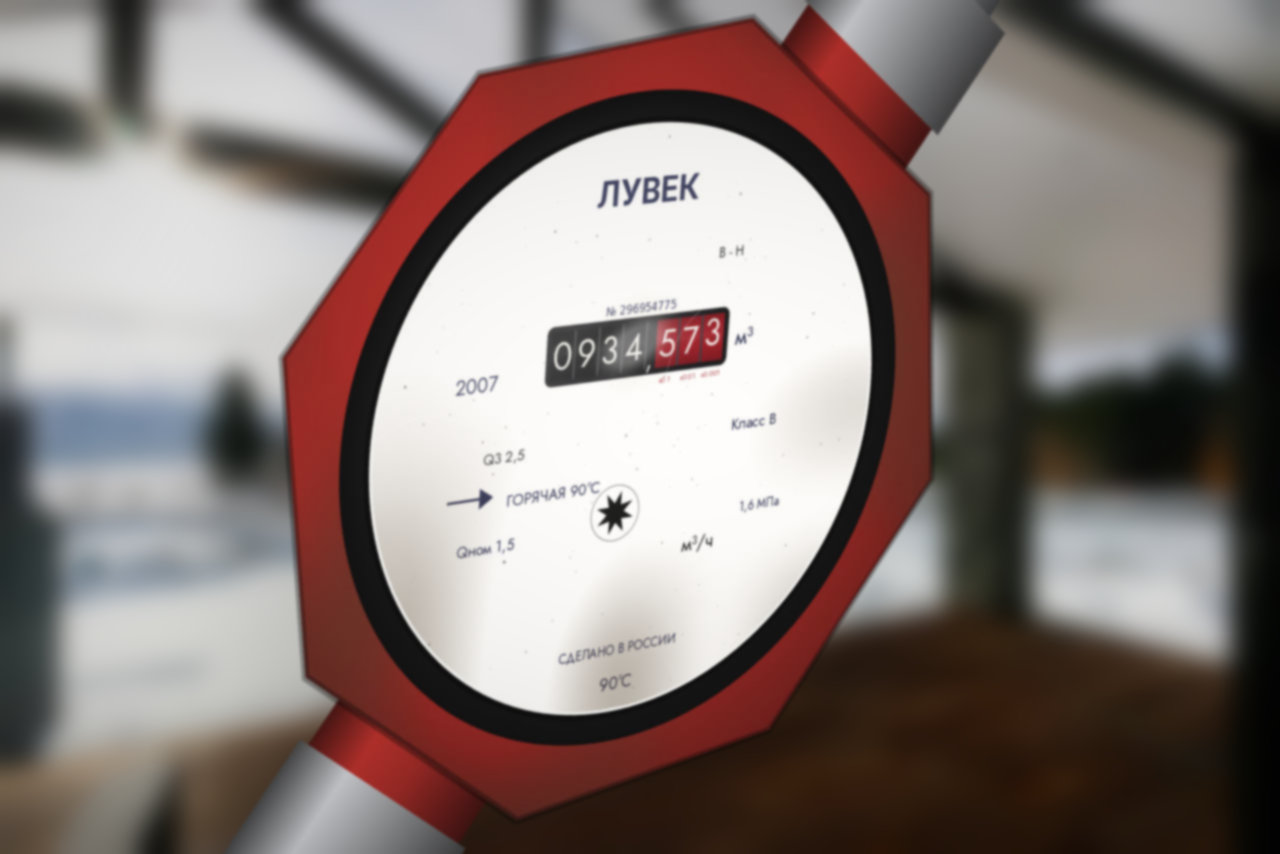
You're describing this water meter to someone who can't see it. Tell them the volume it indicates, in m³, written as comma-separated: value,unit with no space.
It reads 934.573,m³
